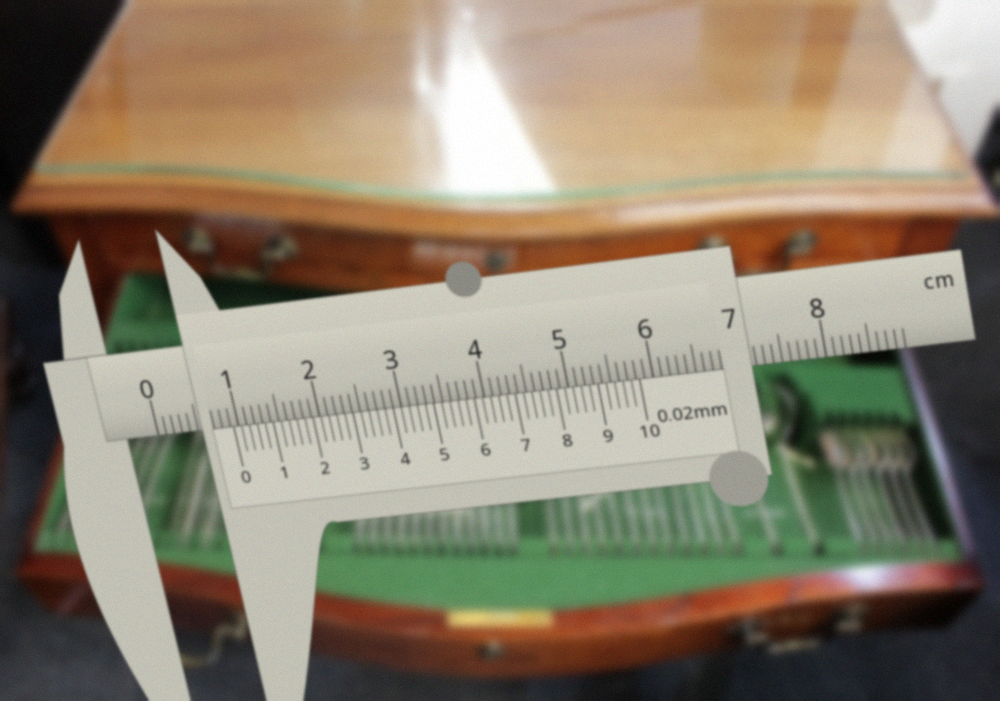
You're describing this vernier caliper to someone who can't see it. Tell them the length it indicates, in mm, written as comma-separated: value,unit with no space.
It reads 9.4,mm
